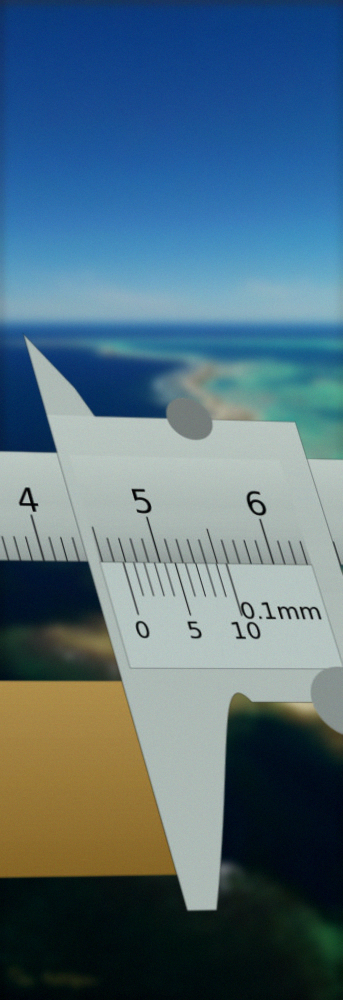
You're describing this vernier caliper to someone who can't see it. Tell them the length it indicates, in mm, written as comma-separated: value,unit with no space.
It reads 46.8,mm
